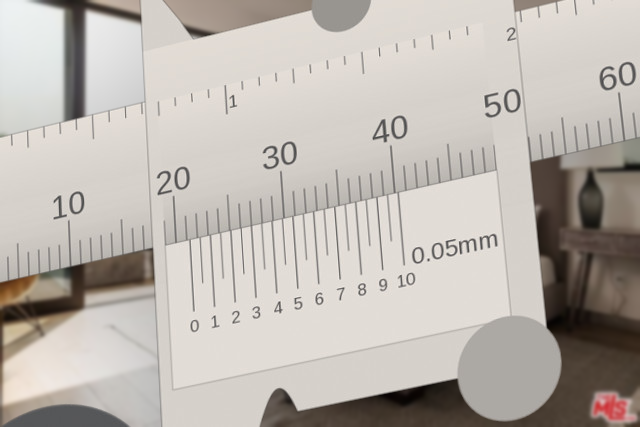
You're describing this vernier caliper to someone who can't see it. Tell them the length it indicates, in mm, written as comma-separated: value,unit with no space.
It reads 21.3,mm
